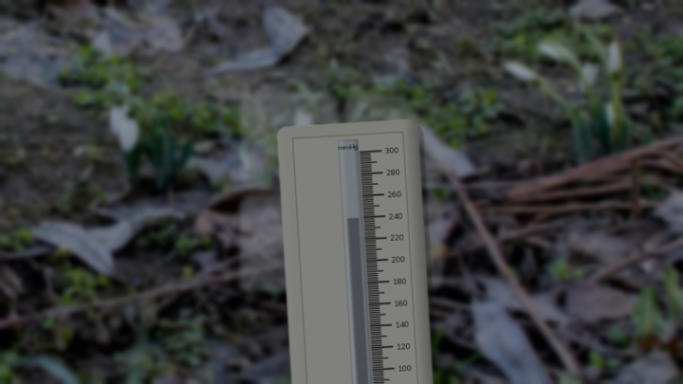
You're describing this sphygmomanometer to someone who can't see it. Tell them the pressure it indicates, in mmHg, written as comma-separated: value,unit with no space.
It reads 240,mmHg
